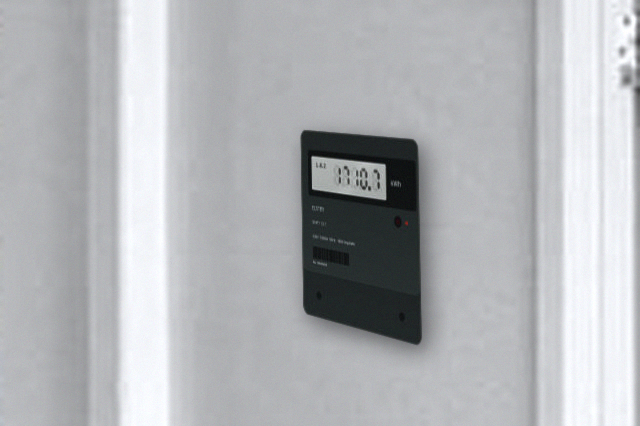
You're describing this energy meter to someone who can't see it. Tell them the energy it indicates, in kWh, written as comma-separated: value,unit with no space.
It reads 1710.7,kWh
